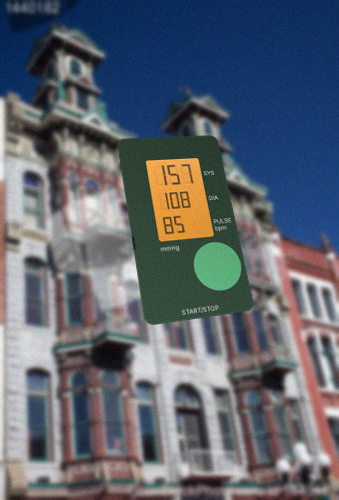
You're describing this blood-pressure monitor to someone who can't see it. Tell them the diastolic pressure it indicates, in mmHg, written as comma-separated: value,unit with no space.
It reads 108,mmHg
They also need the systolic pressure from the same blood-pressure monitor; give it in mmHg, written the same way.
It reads 157,mmHg
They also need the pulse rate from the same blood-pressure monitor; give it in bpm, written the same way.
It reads 85,bpm
